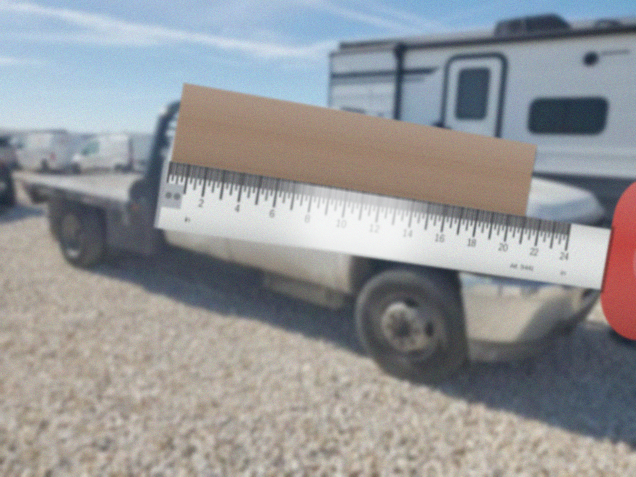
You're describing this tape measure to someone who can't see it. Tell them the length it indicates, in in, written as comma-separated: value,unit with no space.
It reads 21,in
